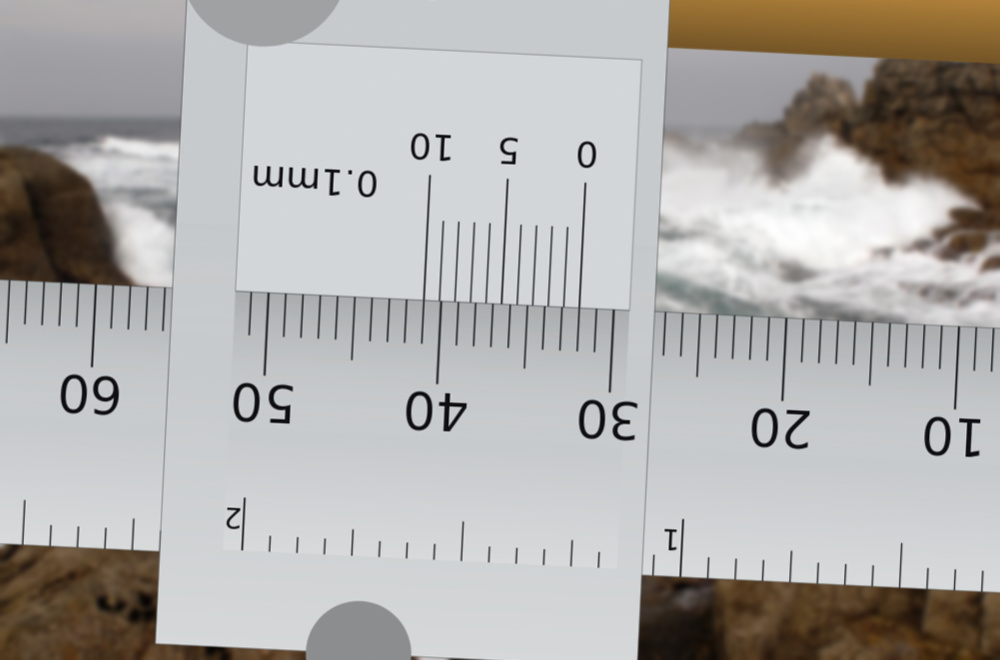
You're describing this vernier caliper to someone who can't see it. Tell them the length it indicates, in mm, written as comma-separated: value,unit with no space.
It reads 32.0,mm
